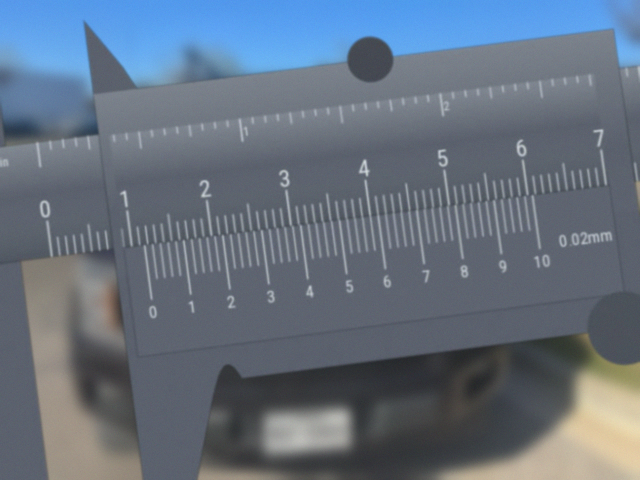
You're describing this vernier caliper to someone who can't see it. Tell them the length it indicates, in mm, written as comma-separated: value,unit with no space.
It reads 11.6,mm
